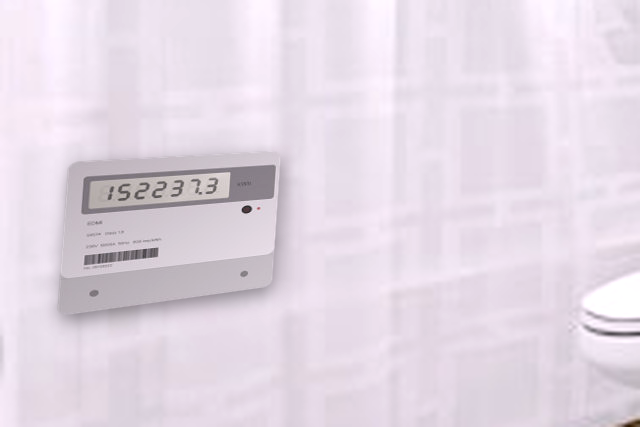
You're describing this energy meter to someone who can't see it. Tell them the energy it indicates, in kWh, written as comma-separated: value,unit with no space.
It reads 152237.3,kWh
